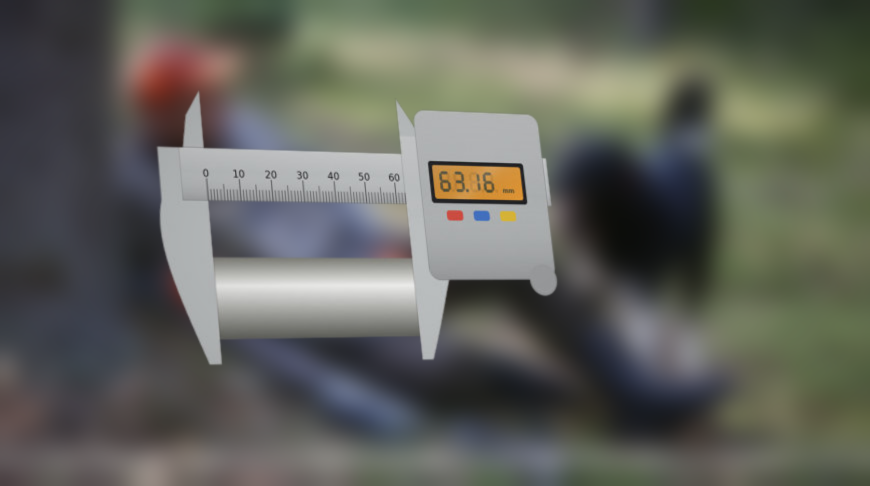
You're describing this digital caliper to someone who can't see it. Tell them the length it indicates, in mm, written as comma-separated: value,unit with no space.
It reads 63.16,mm
